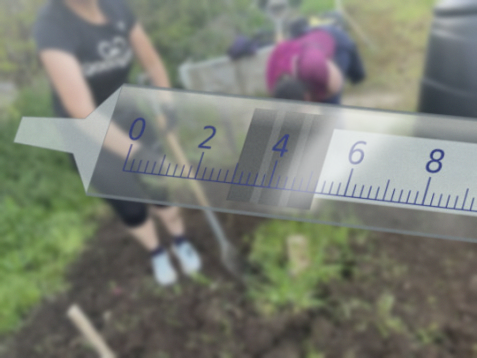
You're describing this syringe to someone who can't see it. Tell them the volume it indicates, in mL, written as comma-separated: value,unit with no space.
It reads 3,mL
